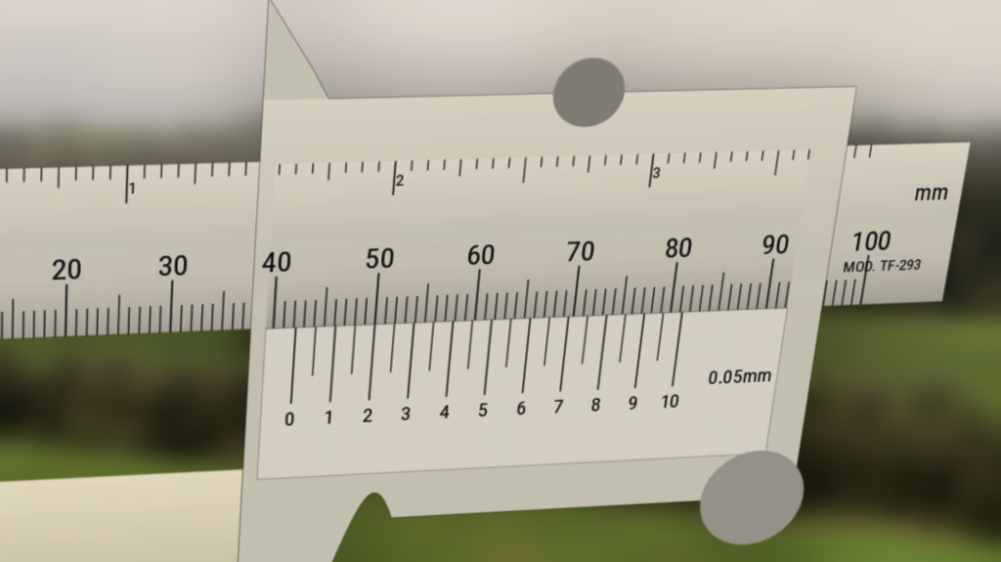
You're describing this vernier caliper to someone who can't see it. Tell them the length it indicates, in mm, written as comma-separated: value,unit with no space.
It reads 42.2,mm
